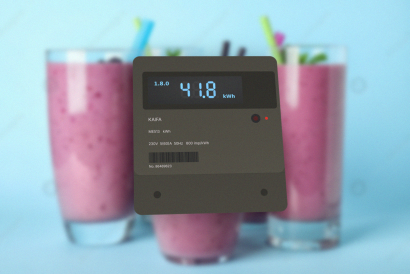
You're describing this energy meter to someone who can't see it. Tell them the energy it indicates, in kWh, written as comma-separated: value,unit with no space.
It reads 41.8,kWh
